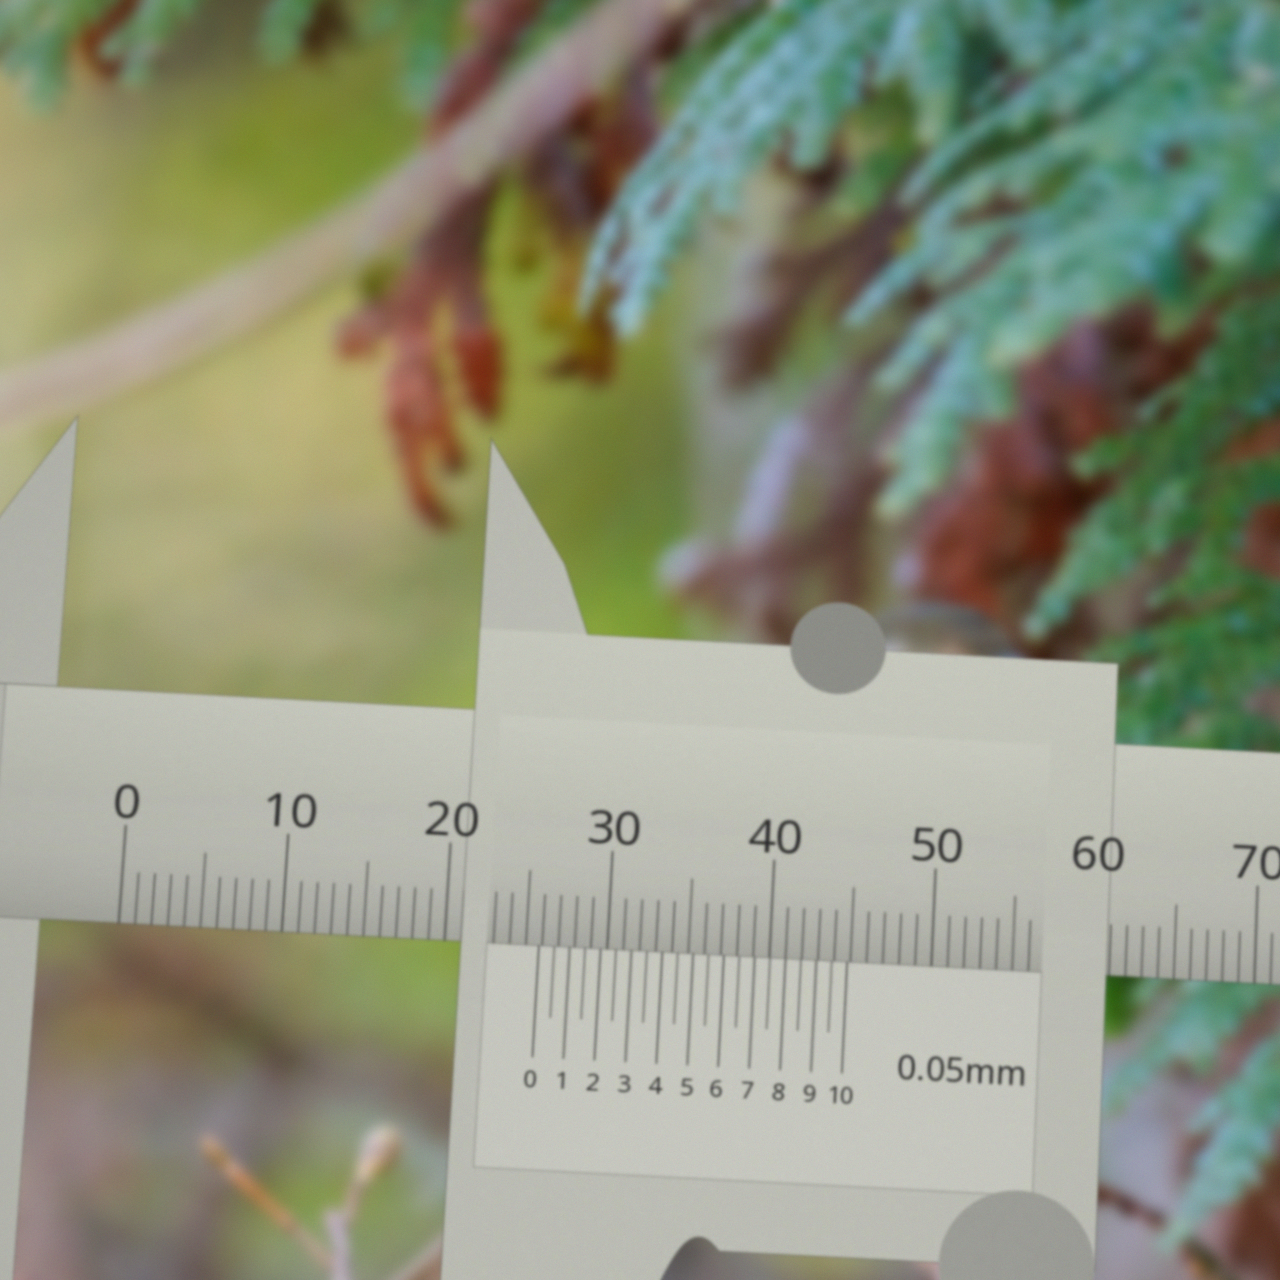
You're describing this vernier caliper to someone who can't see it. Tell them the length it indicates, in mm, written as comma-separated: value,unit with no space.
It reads 25.8,mm
